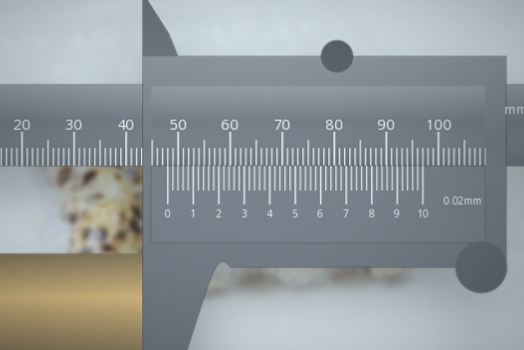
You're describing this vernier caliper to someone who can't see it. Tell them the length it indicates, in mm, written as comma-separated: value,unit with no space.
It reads 48.0,mm
